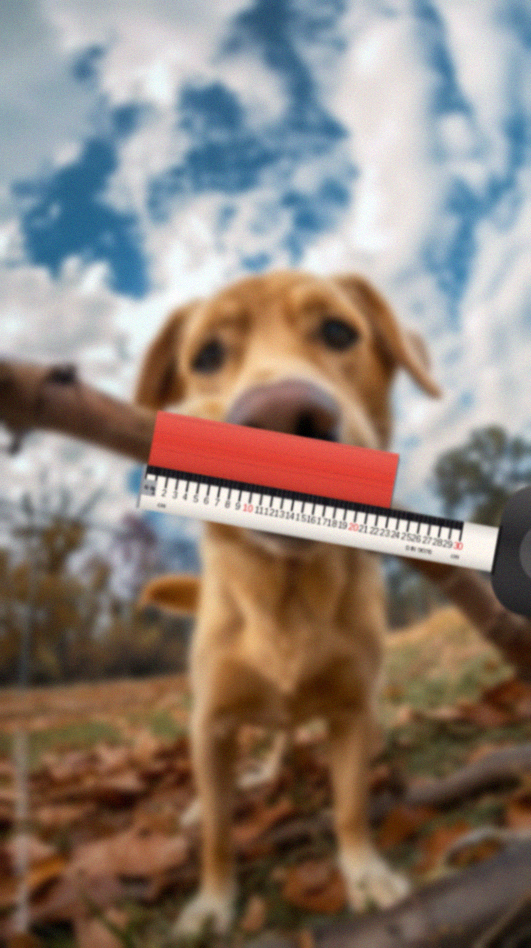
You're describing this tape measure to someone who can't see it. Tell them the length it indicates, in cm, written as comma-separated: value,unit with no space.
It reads 23,cm
